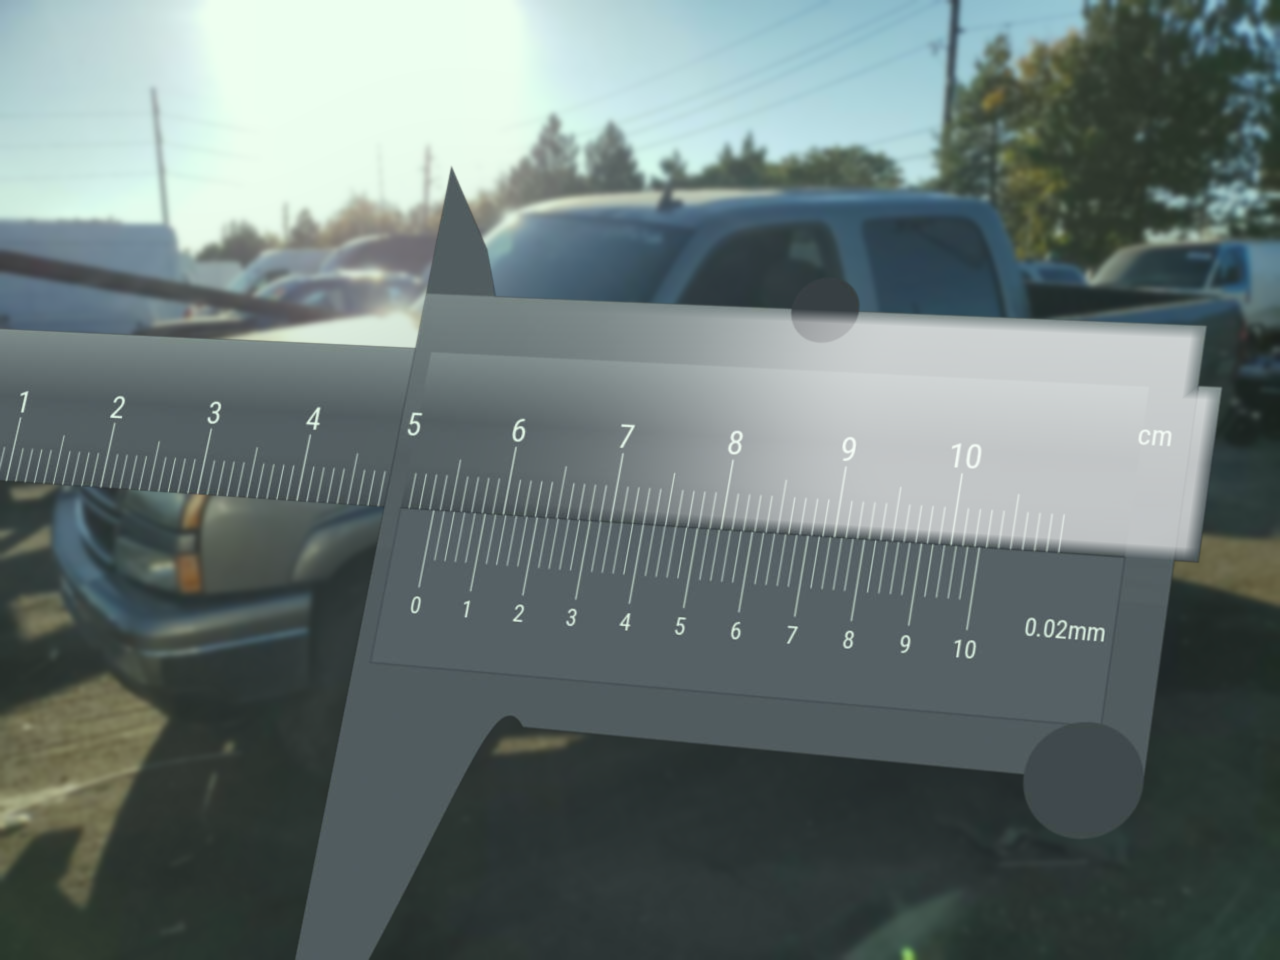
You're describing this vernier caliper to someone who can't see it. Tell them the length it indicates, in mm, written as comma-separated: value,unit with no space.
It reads 53.4,mm
